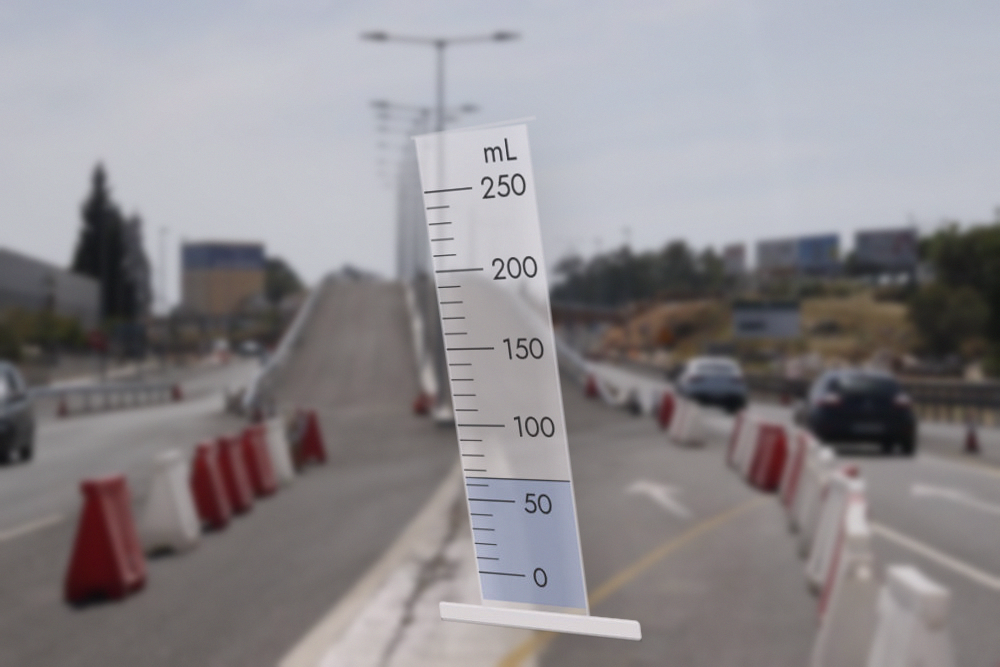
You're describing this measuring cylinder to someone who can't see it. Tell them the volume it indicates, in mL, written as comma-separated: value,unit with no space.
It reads 65,mL
